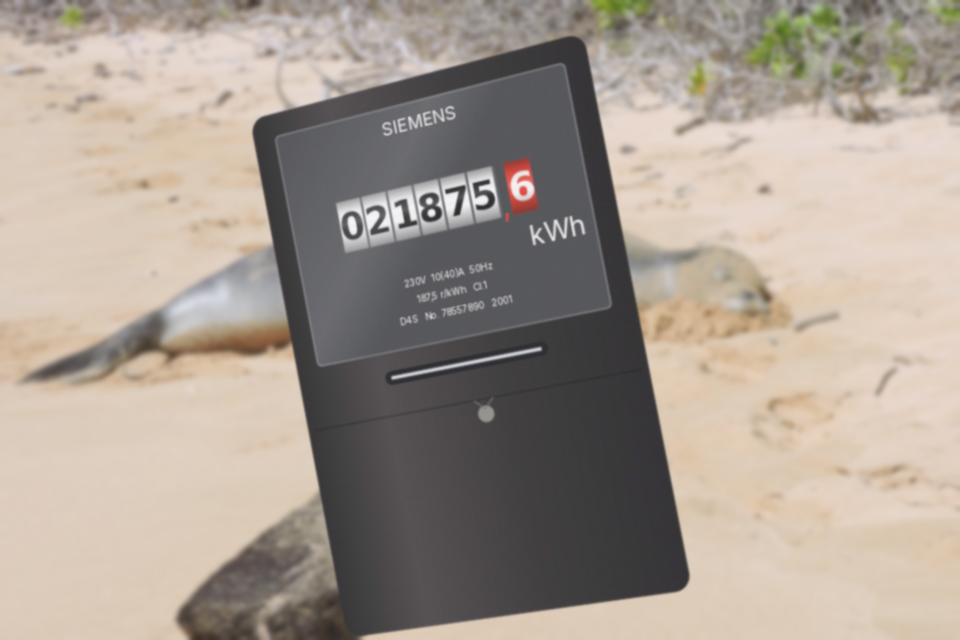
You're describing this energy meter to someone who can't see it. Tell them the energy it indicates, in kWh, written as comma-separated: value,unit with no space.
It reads 21875.6,kWh
